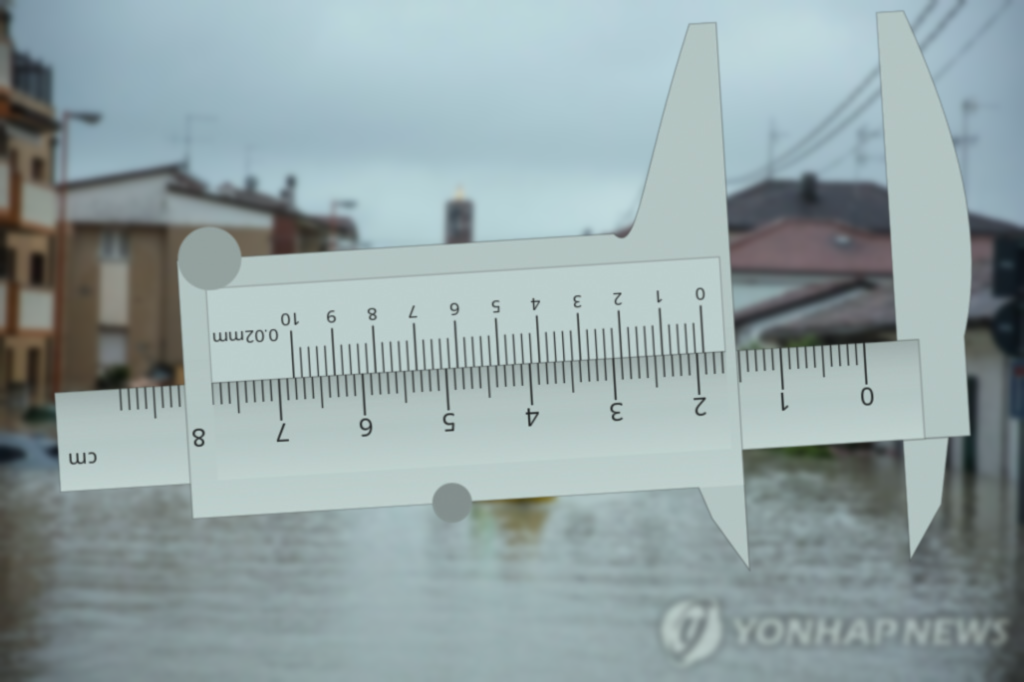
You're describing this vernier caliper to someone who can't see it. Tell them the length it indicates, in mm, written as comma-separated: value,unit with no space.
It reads 19.2,mm
